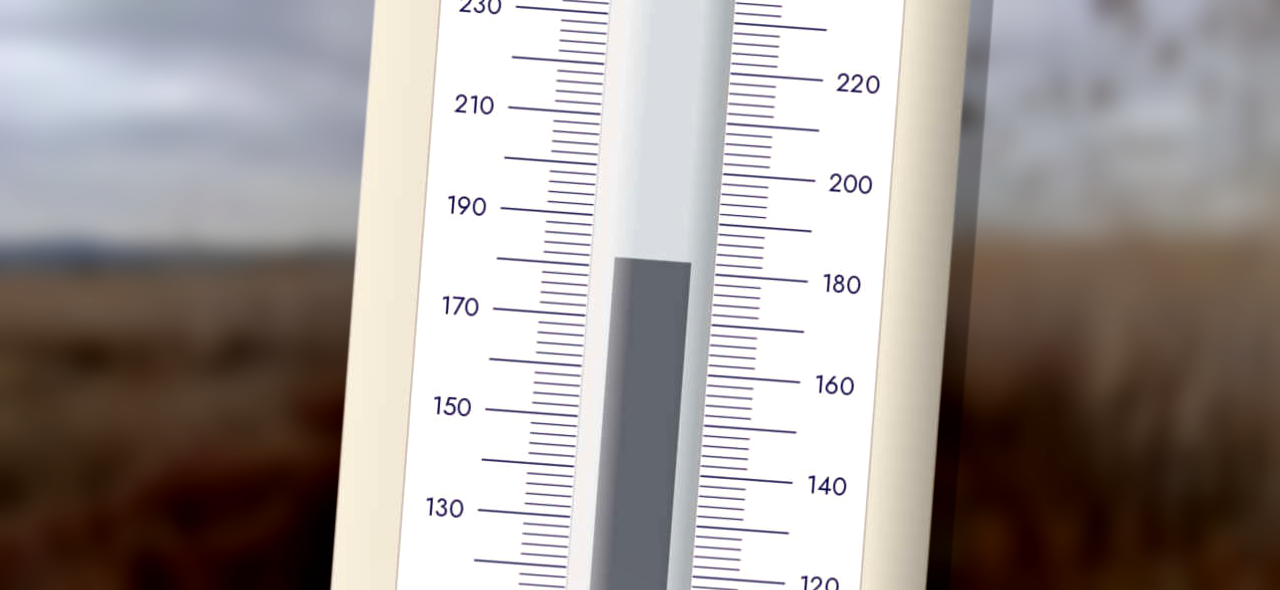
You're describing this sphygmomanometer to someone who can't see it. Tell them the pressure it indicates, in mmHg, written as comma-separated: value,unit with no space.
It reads 182,mmHg
